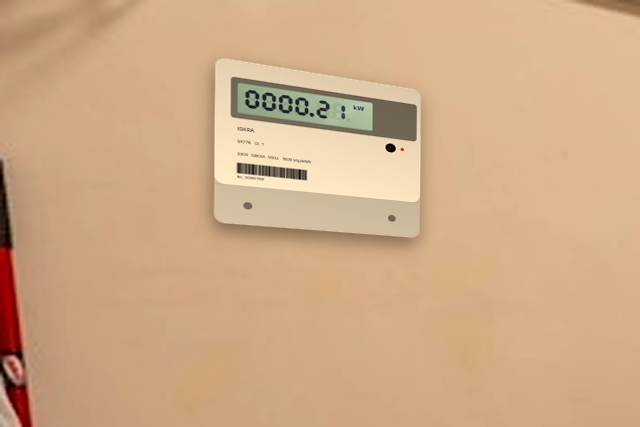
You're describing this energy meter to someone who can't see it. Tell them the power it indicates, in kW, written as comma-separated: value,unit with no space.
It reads 0.21,kW
